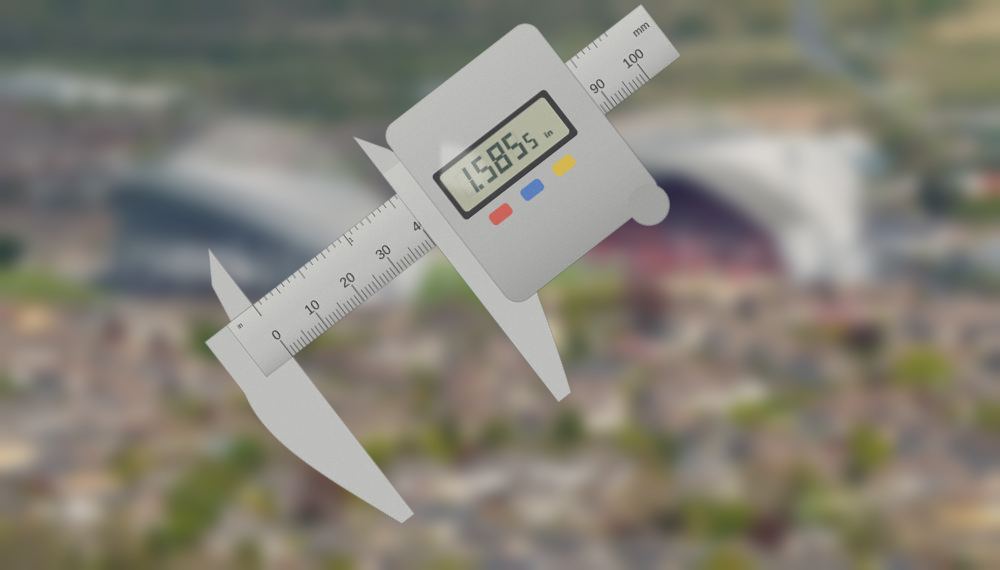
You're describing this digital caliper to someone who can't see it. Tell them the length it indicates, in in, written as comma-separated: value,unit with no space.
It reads 1.5855,in
